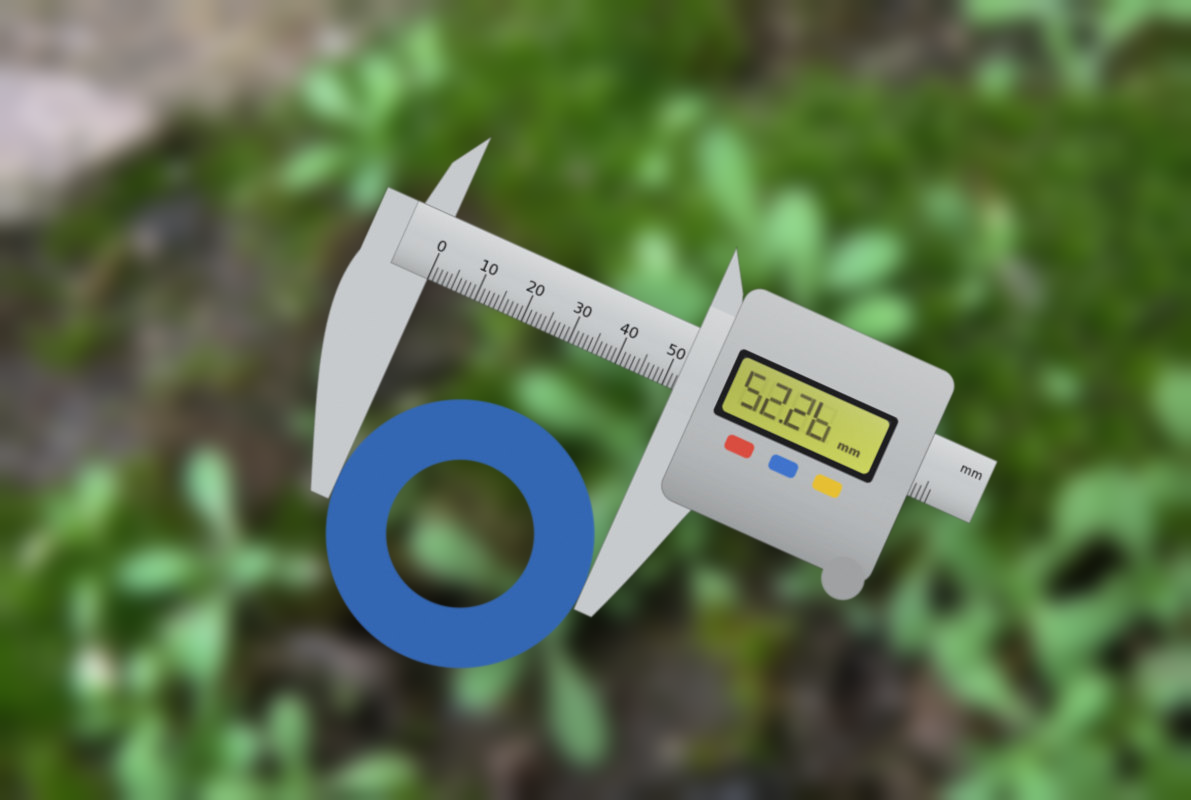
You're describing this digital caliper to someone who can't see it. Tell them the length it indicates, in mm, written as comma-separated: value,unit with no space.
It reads 52.26,mm
